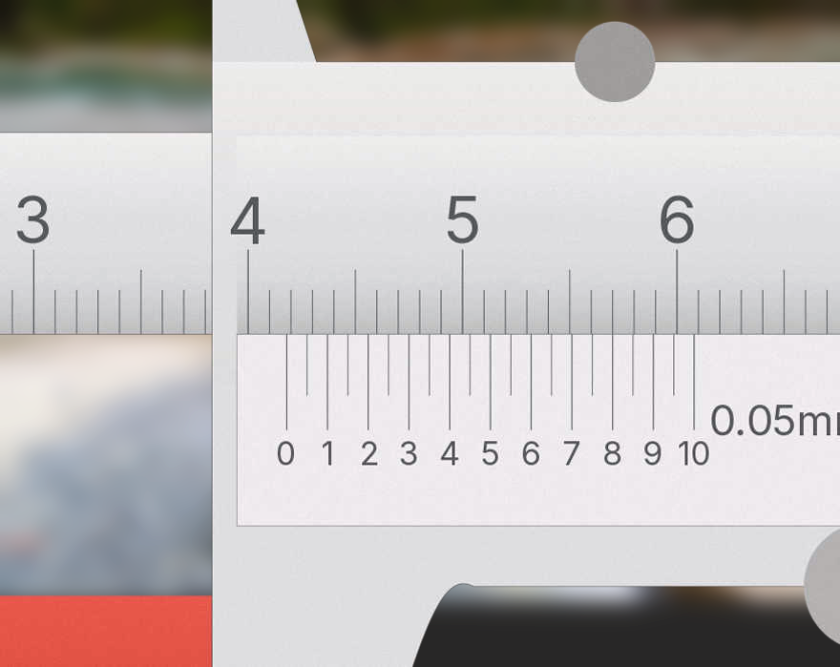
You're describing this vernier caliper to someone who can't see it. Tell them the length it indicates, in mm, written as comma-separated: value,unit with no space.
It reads 41.80,mm
